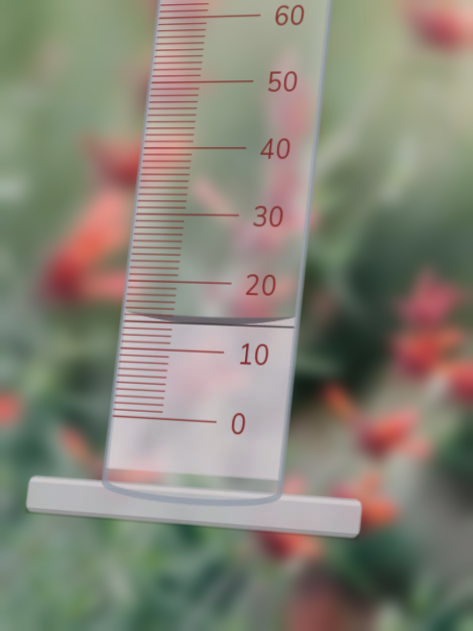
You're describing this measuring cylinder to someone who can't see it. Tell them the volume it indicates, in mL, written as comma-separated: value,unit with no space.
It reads 14,mL
